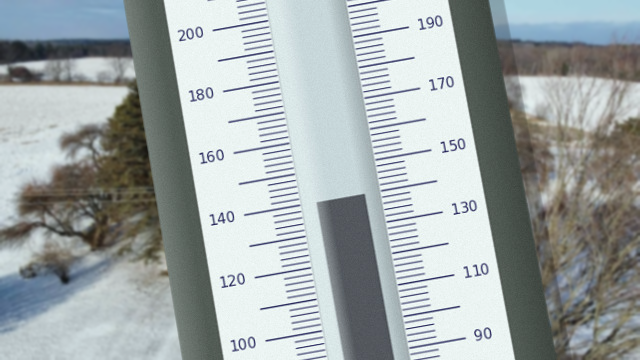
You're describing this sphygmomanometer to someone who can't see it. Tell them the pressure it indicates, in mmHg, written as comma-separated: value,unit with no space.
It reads 140,mmHg
